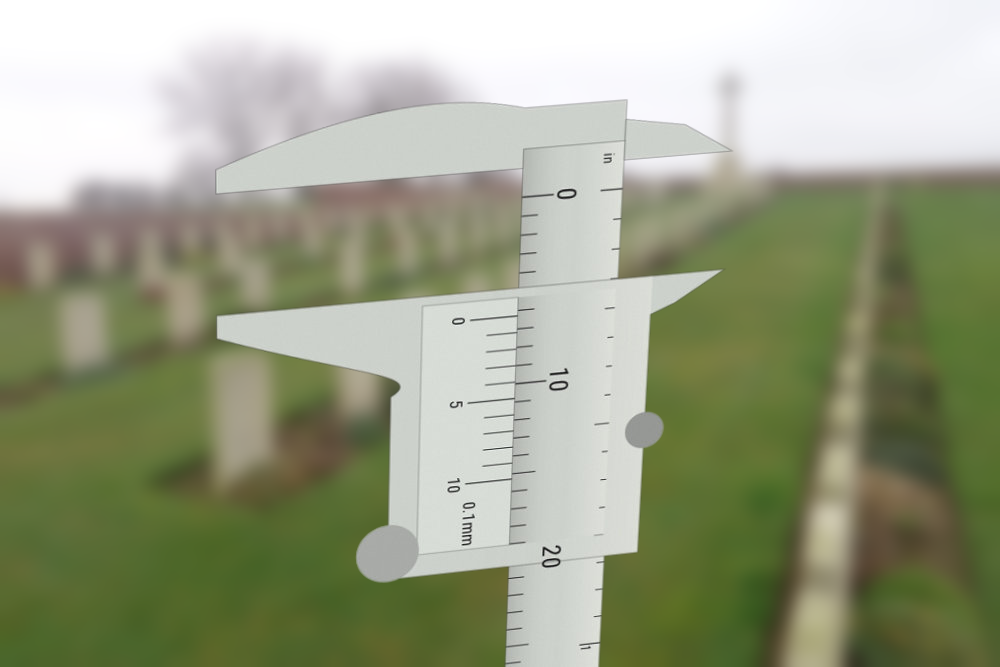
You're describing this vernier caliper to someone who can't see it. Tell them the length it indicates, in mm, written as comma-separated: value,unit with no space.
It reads 6.3,mm
